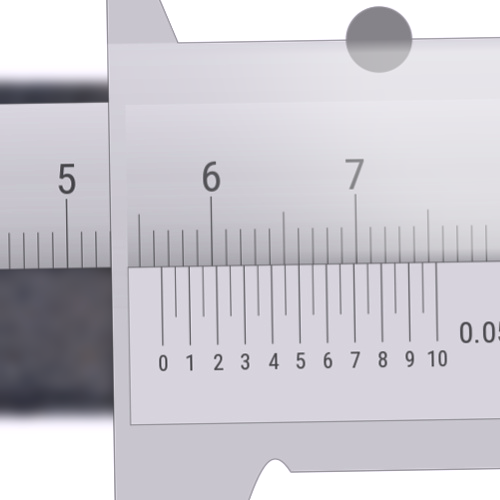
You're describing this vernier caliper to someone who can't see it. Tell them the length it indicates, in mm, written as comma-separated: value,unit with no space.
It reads 56.5,mm
